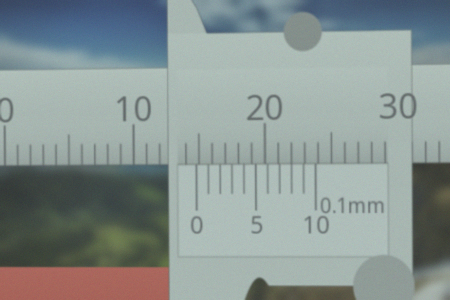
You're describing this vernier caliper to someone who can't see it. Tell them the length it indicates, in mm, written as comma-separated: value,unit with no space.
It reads 14.8,mm
